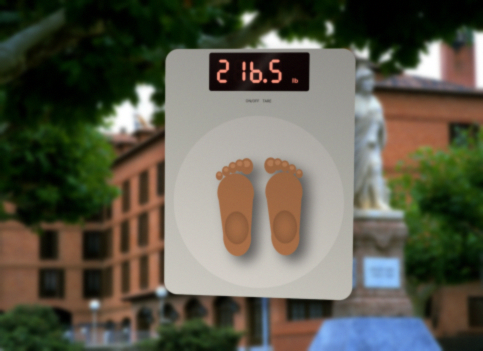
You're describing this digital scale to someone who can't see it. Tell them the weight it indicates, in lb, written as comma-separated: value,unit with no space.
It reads 216.5,lb
